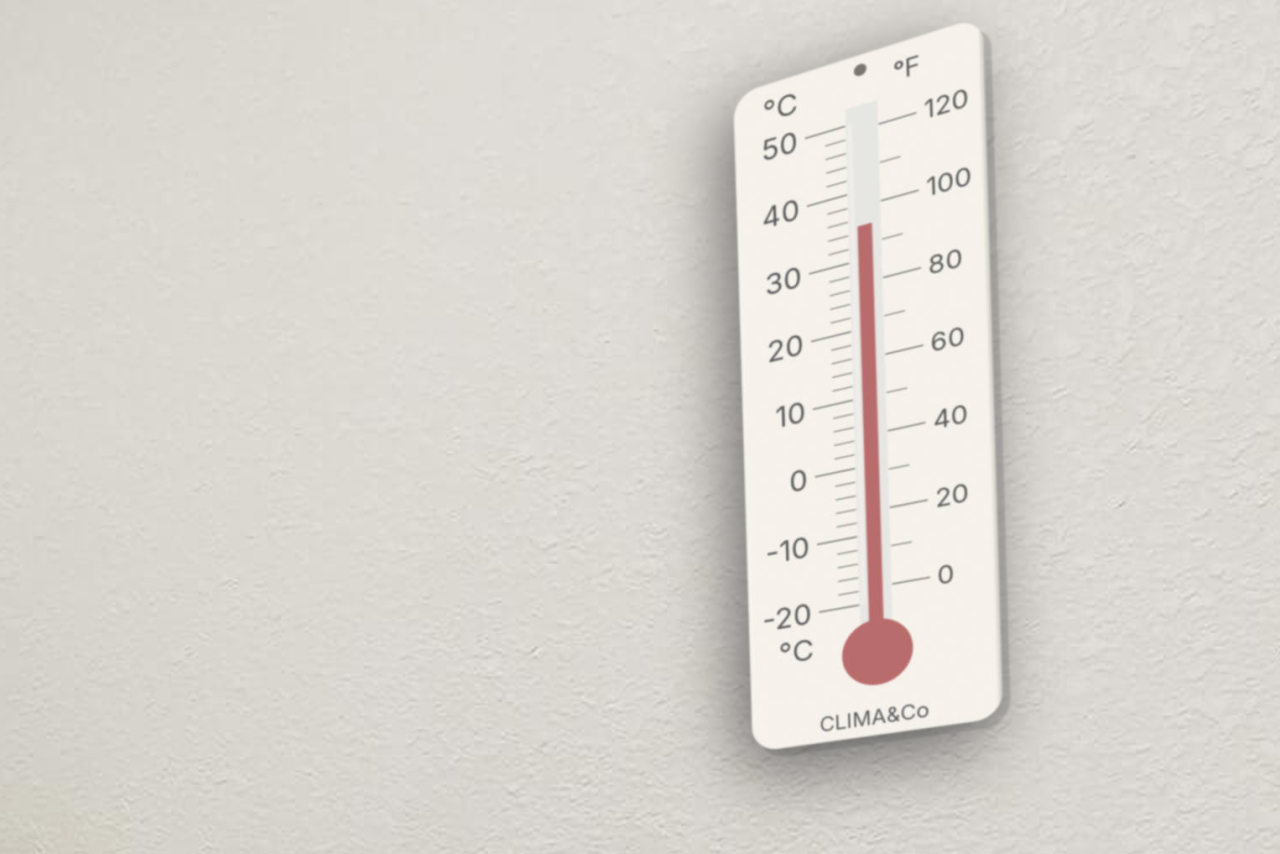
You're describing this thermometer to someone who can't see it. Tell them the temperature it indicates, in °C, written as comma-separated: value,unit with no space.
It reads 35,°C
